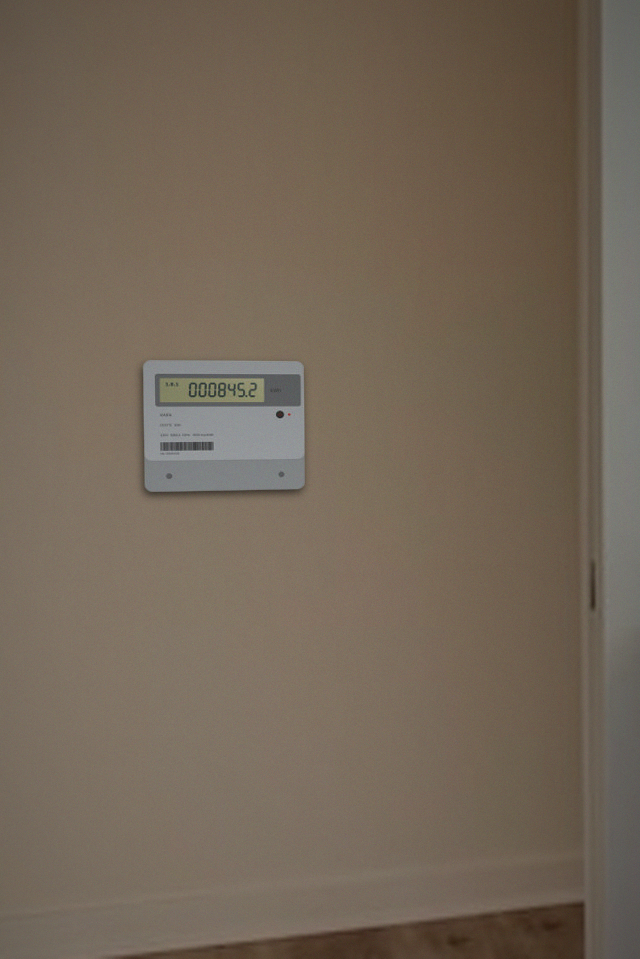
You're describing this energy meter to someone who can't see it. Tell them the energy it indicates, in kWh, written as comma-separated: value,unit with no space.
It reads 845.2,kWh
